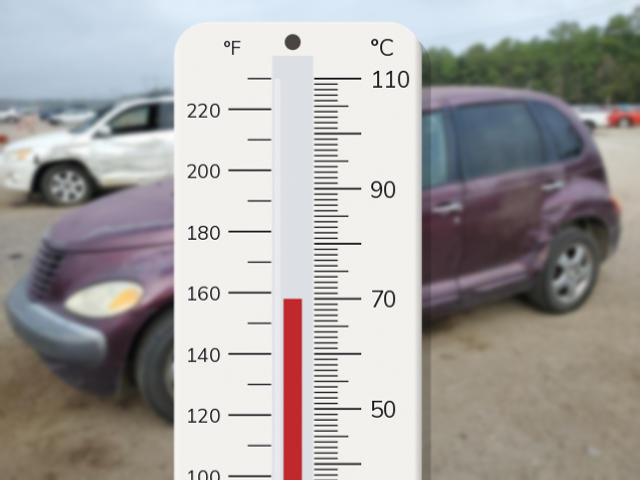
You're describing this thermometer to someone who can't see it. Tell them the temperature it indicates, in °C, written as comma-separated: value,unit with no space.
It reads 70,°C
